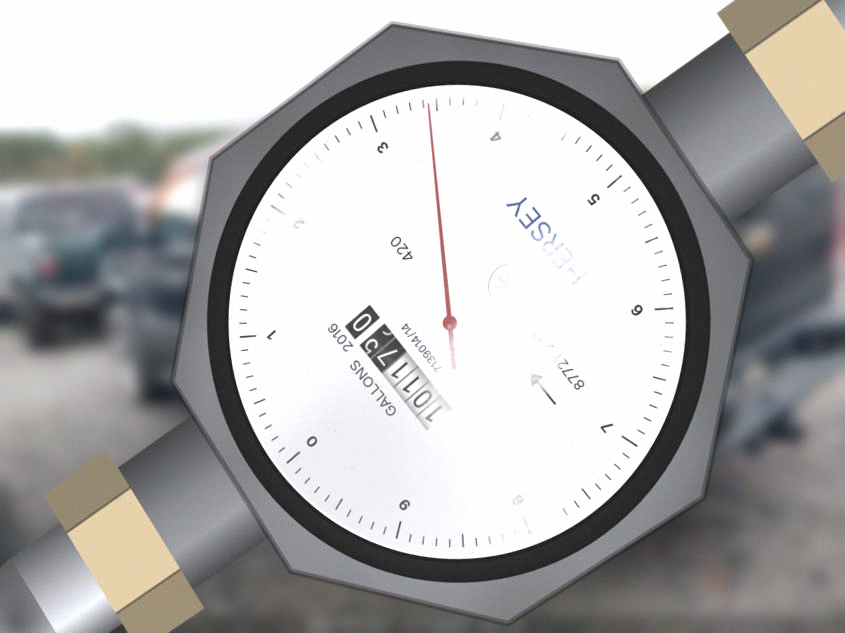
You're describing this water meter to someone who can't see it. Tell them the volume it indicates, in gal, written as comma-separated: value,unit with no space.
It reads 1011753.4,gal
